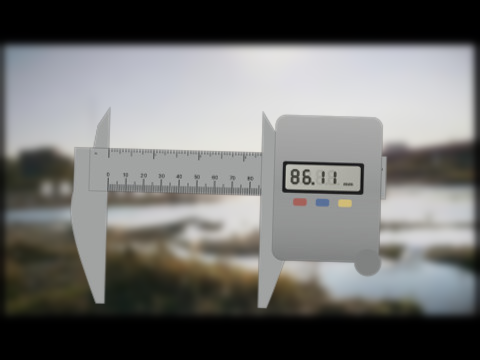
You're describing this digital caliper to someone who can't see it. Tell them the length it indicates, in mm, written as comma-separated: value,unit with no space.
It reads 86.11,mm
